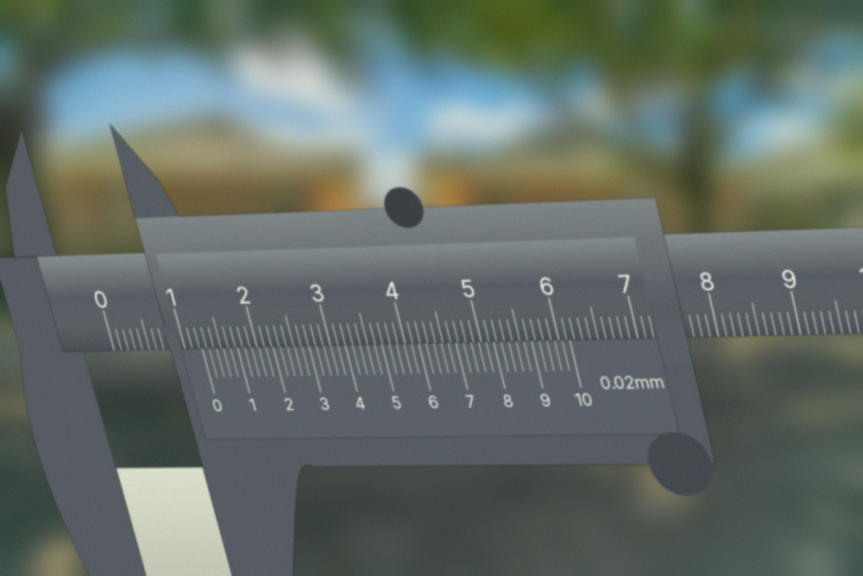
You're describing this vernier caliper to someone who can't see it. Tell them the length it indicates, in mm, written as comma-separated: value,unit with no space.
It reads 12.4,mm
